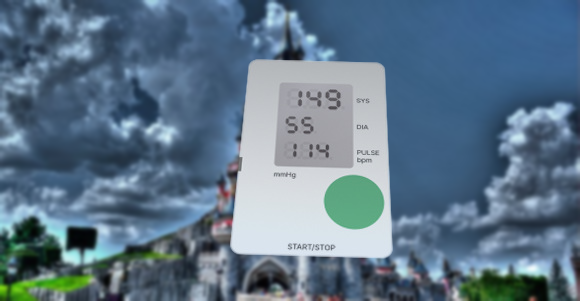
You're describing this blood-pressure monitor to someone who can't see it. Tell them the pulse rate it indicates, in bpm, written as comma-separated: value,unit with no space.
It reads 114,bpm
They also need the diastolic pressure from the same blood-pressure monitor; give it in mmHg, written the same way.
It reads 55,mmHg
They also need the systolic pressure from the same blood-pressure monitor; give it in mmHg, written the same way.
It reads 149,mmHg
